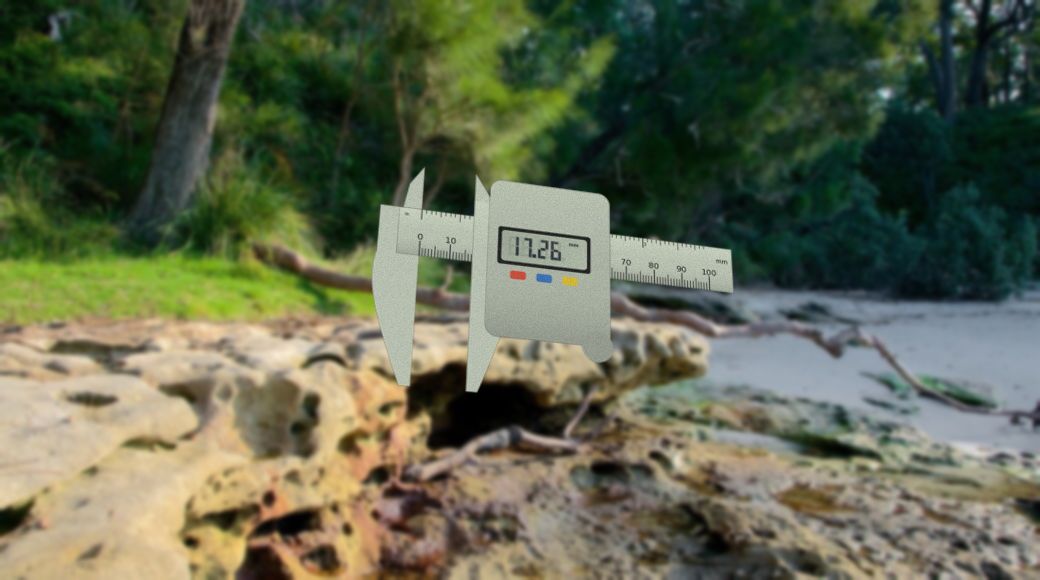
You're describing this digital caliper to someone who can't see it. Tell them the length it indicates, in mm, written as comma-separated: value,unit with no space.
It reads 17.26,mm
